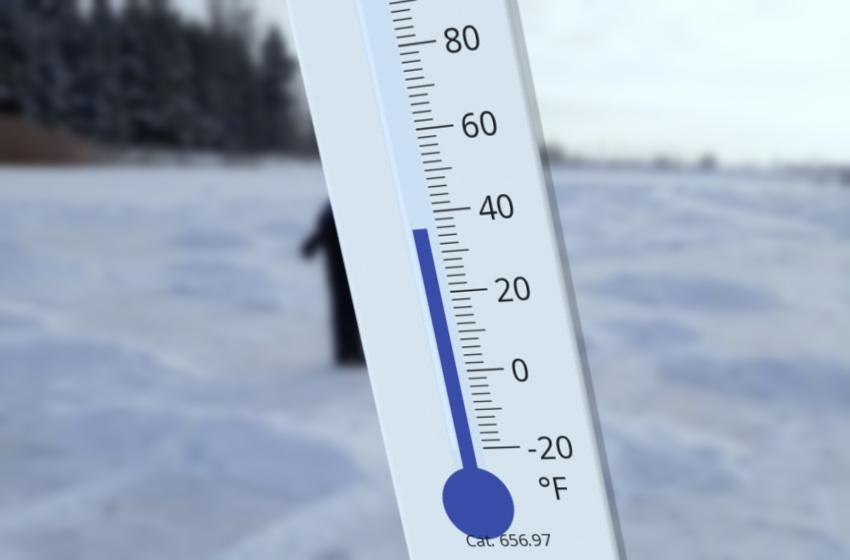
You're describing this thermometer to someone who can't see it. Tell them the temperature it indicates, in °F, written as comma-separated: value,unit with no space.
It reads 36,°F
